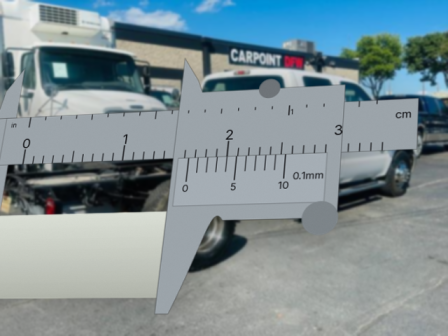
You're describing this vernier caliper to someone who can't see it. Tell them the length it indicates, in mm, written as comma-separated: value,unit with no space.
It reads 16.4,mm
